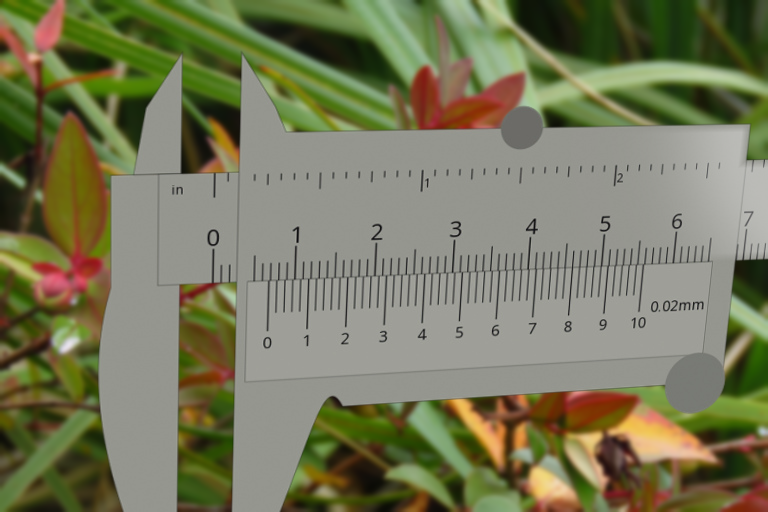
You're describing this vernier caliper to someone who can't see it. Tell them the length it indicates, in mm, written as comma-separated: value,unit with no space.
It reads 6.8,mm
